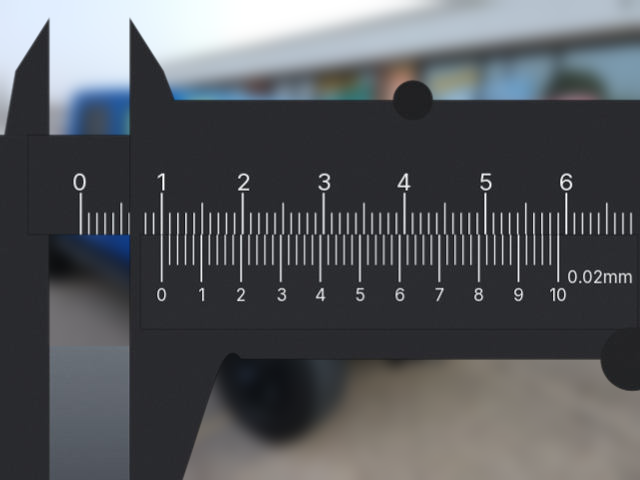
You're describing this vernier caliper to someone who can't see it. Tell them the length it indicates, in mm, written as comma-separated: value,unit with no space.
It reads 10.0,mm
